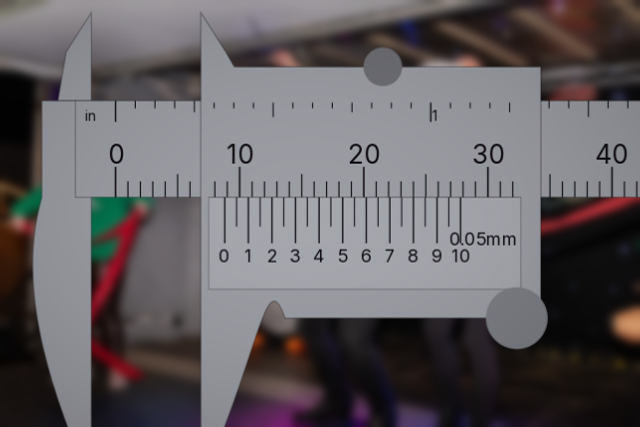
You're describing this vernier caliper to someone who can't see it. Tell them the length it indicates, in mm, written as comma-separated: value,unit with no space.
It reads 8.8,mm
